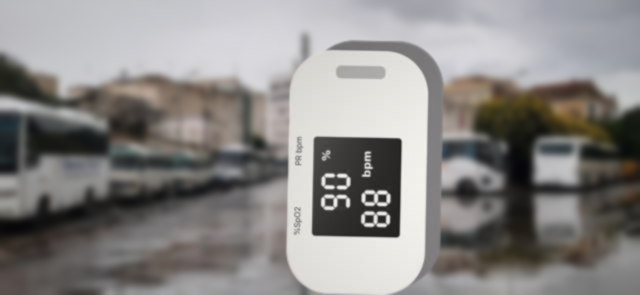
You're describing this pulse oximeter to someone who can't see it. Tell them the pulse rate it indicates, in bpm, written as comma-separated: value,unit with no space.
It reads 88,bpm
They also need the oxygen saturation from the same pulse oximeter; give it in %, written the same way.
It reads 90,%
